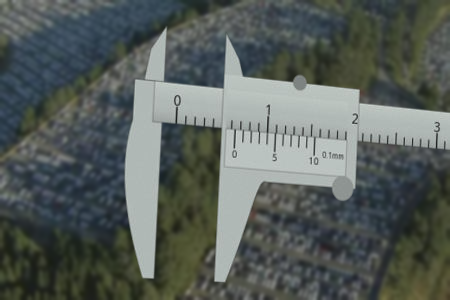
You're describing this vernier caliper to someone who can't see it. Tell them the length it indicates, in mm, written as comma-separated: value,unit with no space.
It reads 6.4,mm
